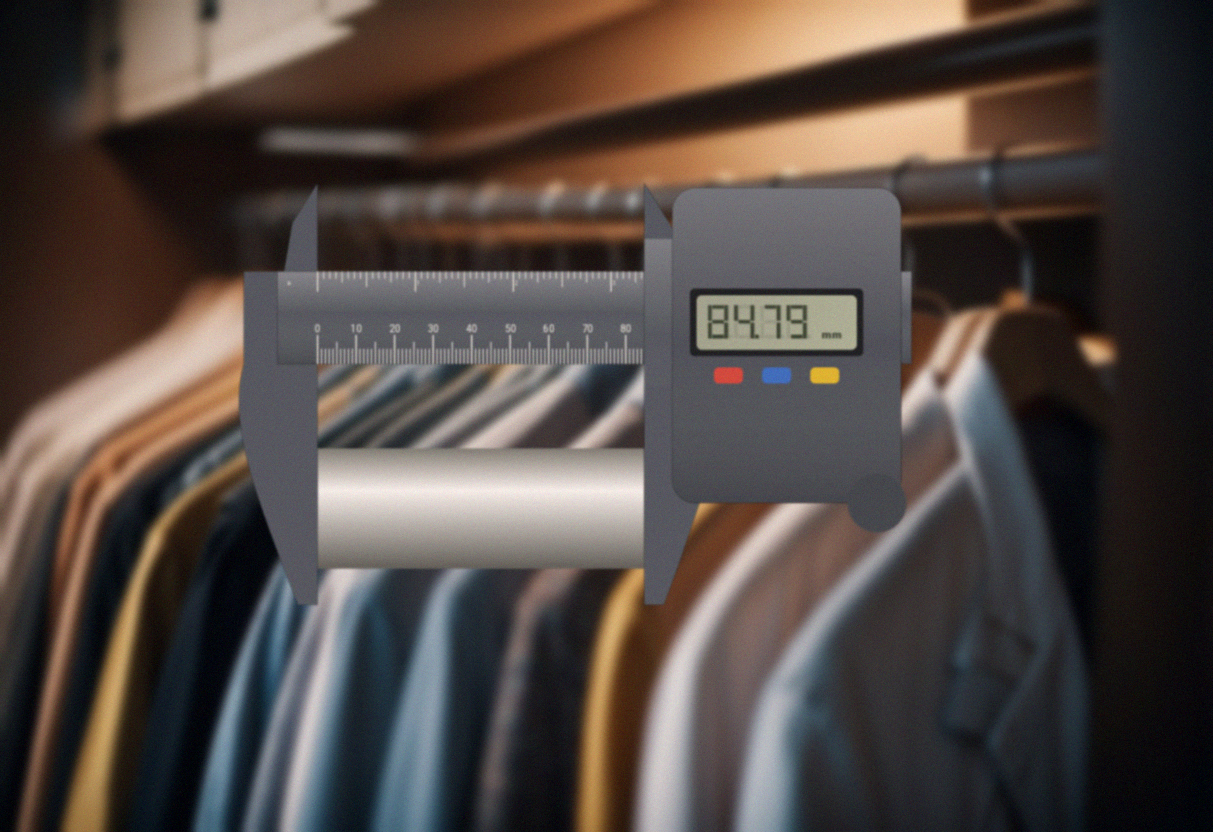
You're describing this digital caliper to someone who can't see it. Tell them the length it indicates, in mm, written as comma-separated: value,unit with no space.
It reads 84.79,mm
